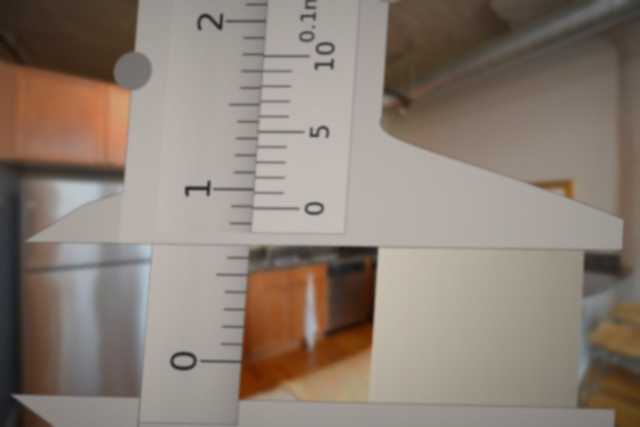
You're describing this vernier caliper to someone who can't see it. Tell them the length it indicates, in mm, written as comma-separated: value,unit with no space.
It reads 8.9,mm
